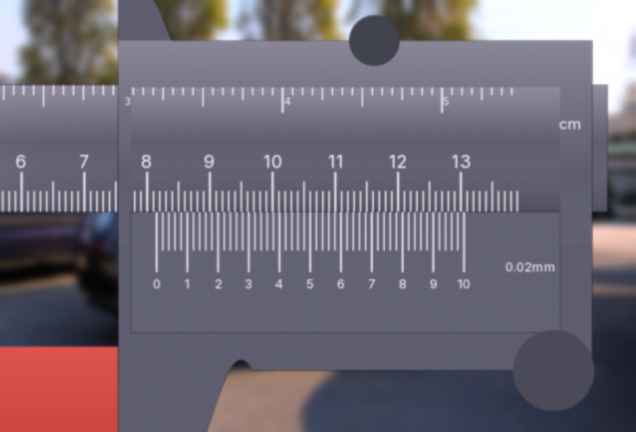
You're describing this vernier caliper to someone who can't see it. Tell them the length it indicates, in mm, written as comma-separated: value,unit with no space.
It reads 81.5,mm
